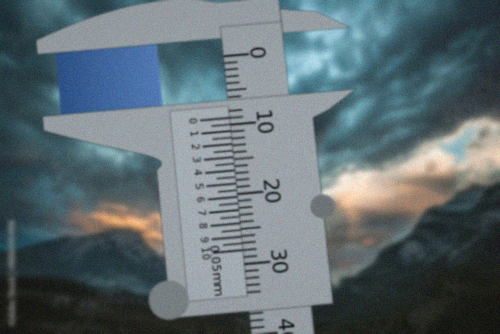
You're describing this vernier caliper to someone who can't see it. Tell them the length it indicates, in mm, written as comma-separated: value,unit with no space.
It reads 9.0,mm
